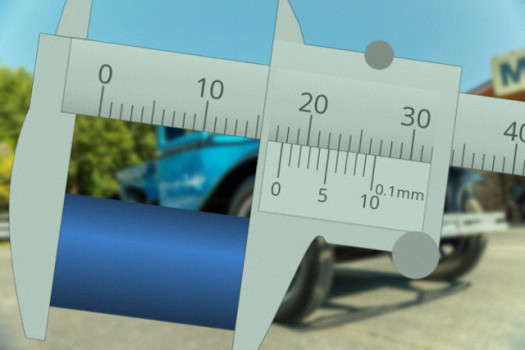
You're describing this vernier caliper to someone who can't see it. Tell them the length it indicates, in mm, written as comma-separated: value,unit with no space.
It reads 17.6,mm
